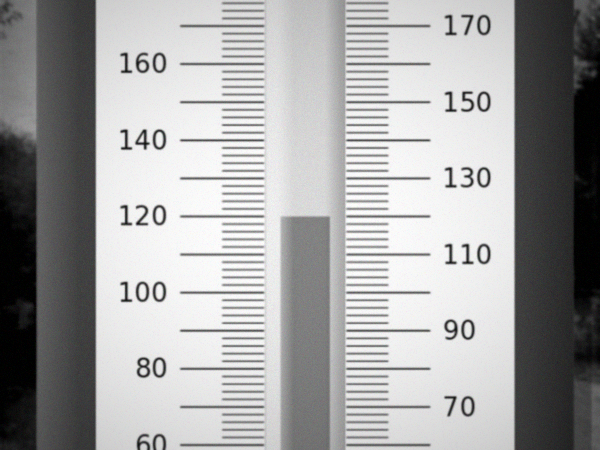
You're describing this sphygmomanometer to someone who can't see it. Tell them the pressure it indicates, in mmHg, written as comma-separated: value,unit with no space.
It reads 120,mmHg
